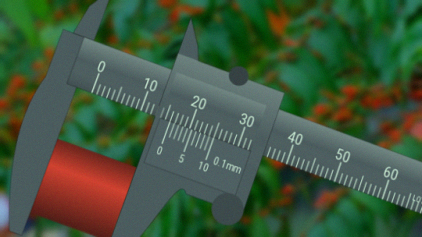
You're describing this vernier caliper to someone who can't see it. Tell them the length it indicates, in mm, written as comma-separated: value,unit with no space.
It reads 16.0,mm
